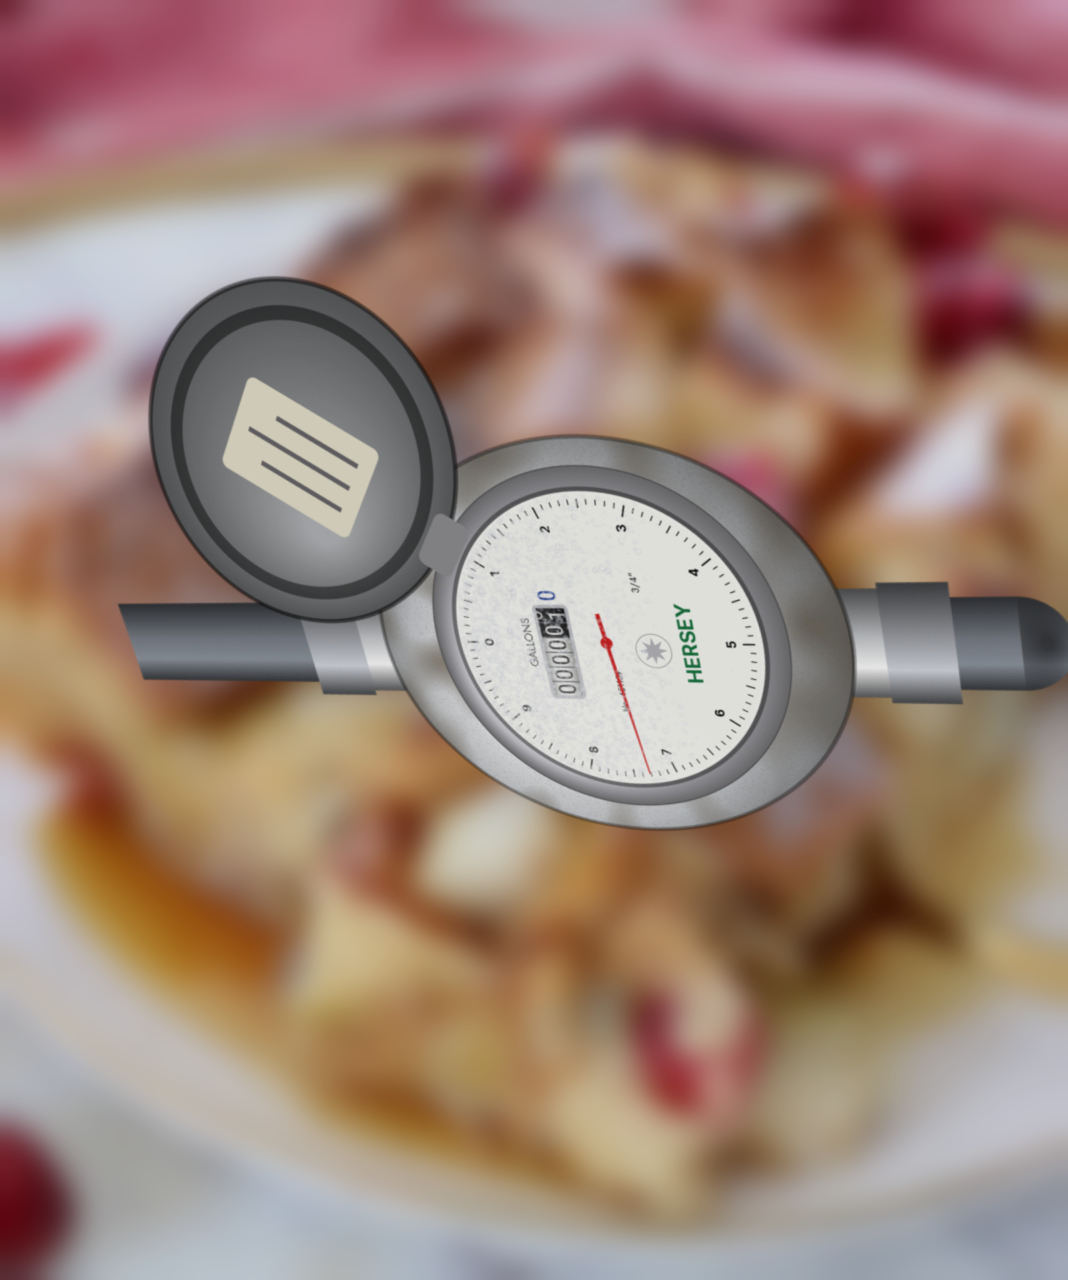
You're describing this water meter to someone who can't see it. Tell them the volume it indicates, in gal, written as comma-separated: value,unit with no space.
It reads 7.3,gal
